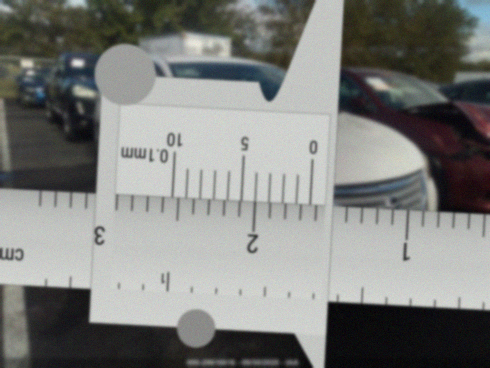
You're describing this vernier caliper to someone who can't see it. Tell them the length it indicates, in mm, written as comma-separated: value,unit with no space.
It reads 16.4,mm
